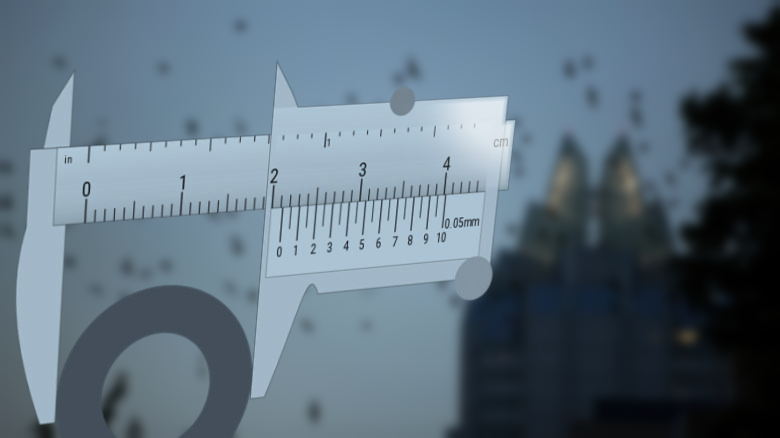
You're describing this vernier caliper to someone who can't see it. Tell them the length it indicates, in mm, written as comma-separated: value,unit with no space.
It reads 21.2,mm
